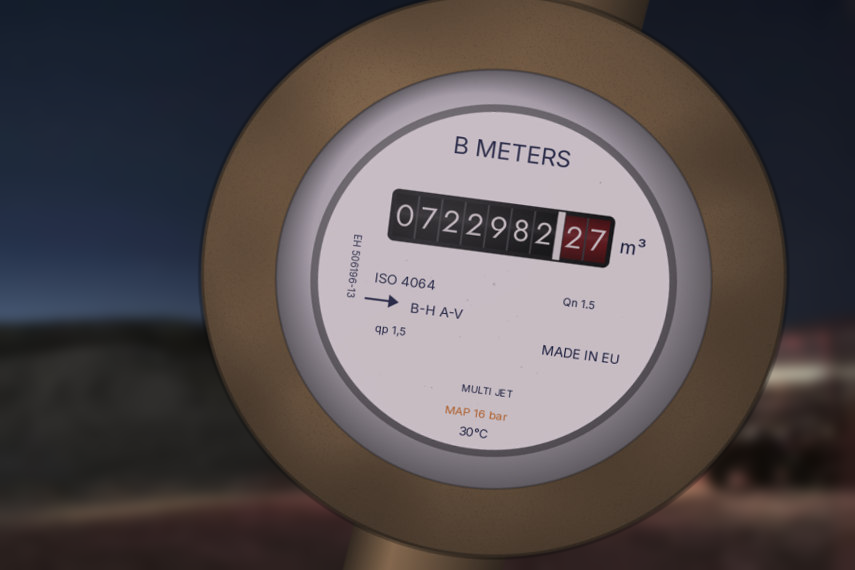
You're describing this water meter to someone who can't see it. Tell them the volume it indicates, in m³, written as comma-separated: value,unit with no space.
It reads 722982.27,m³
